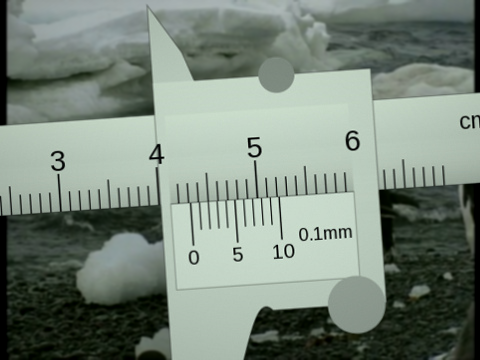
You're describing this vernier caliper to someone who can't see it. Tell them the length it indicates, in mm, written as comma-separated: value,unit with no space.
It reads 43.2,mm
